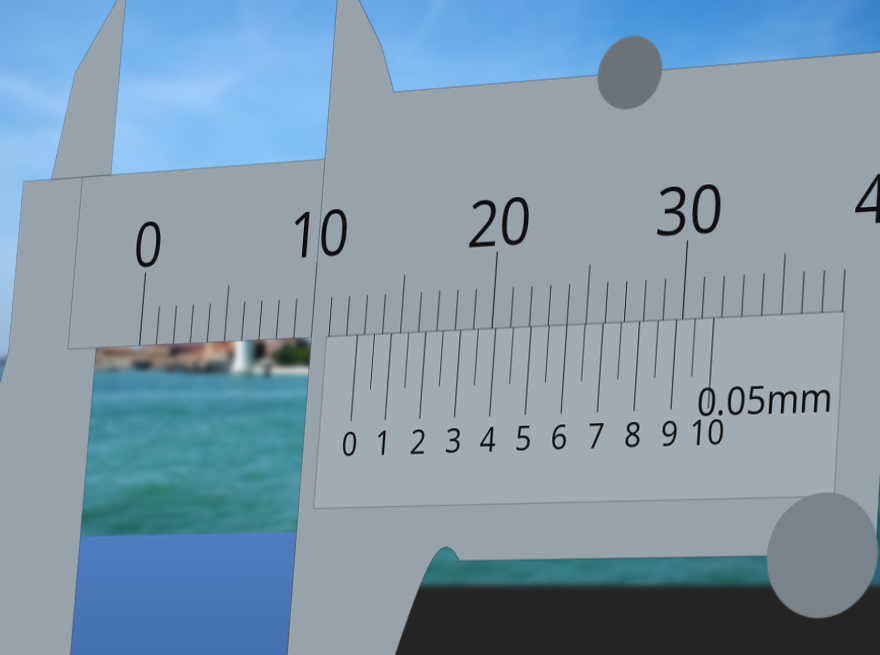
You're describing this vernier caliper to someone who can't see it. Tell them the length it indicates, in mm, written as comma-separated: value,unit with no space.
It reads 12.6,mm
